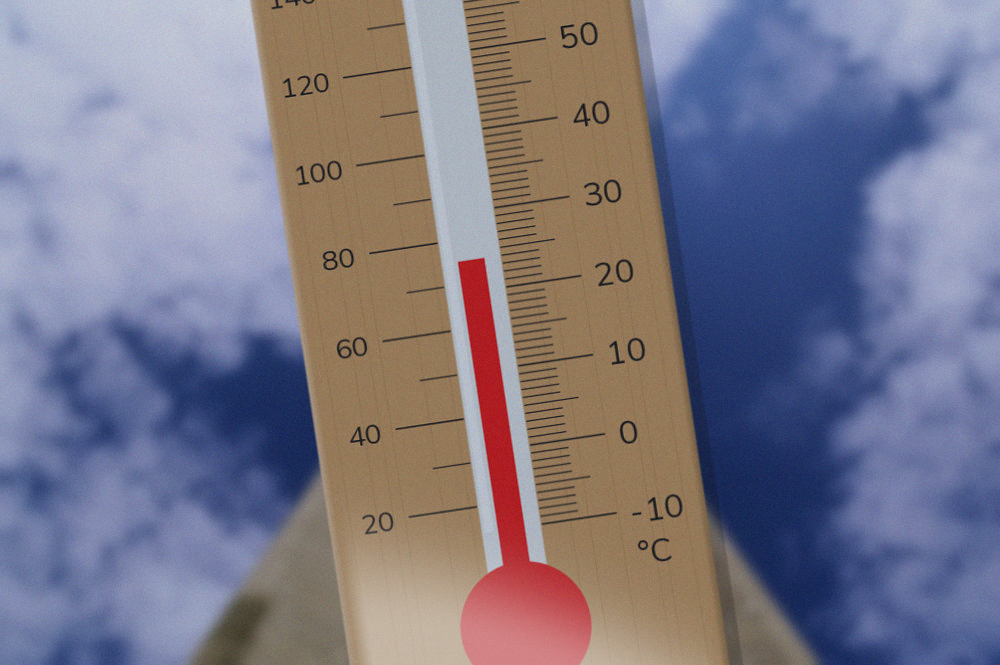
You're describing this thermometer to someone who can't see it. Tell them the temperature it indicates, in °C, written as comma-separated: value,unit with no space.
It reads 24,°C
